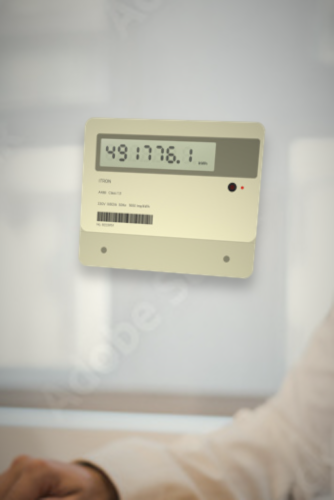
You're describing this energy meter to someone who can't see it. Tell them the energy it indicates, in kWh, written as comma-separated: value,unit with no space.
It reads 491776.1,kWh
